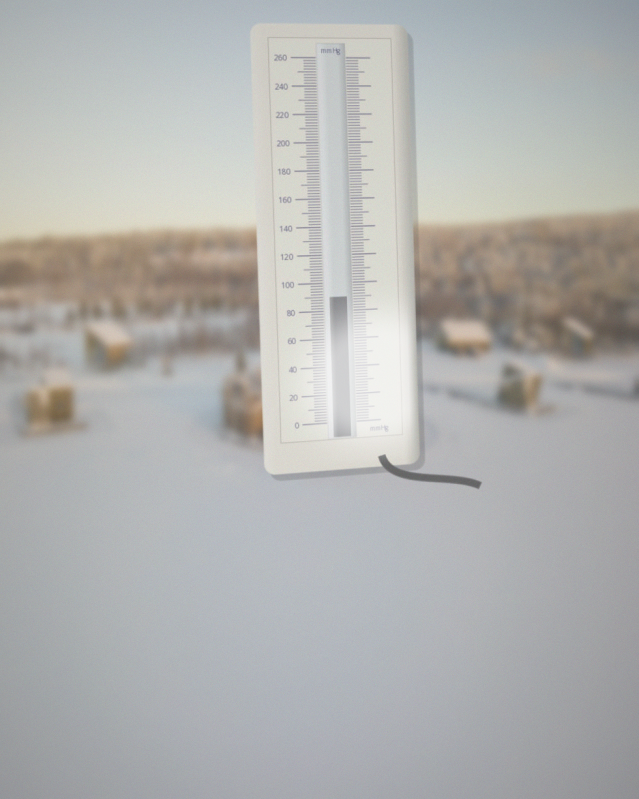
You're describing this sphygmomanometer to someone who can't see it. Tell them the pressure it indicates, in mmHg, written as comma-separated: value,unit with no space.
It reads 90,mmHg
